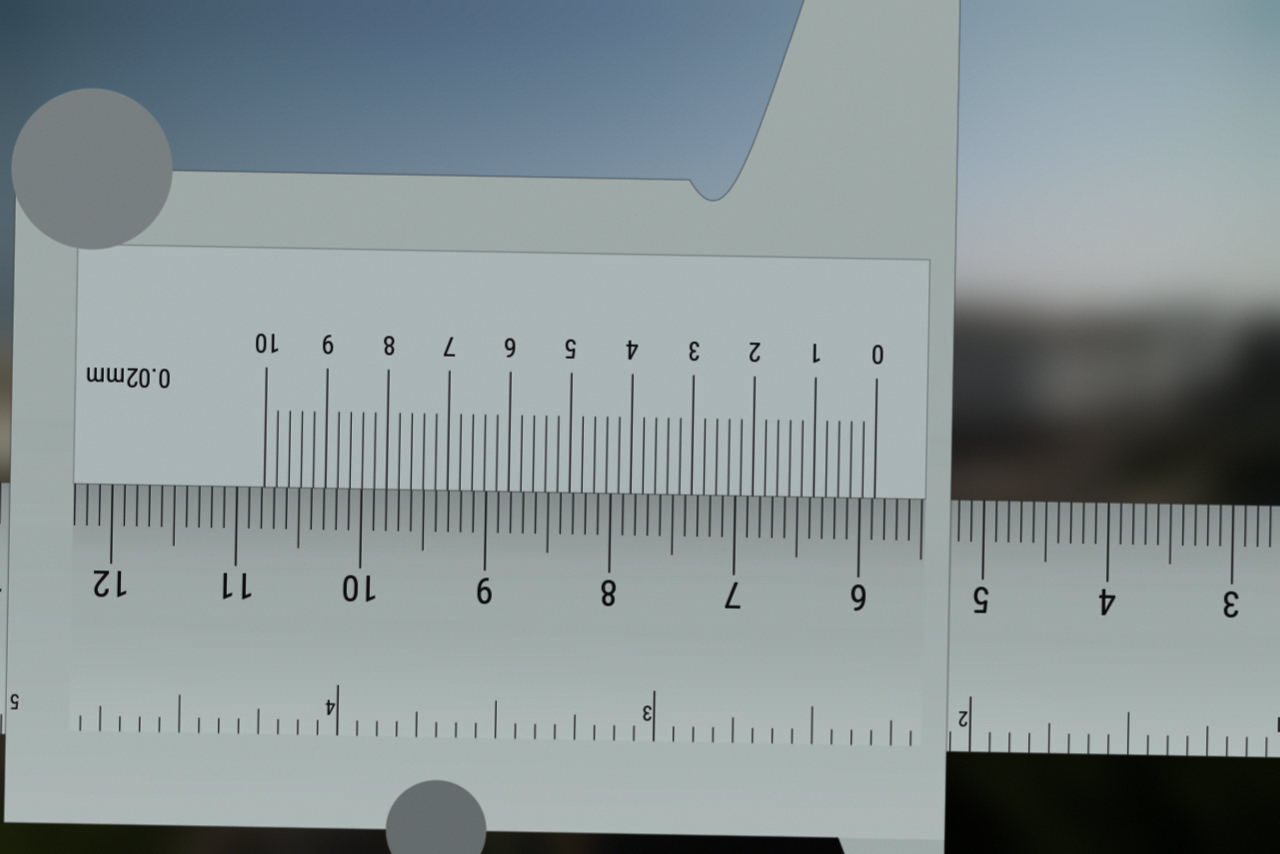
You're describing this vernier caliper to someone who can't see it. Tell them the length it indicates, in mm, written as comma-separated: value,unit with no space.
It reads 58.8,mm
